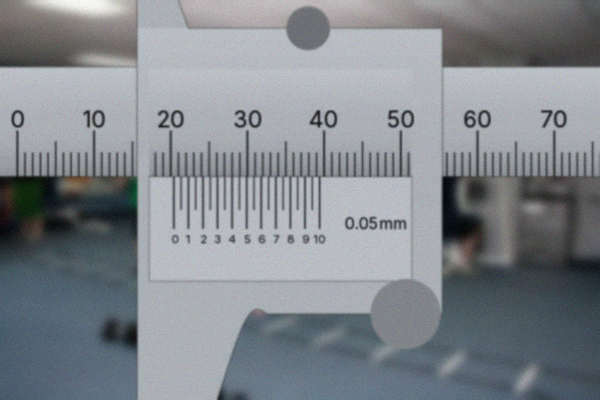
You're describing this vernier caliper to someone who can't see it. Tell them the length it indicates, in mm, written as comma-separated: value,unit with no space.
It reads 20.4,mm
